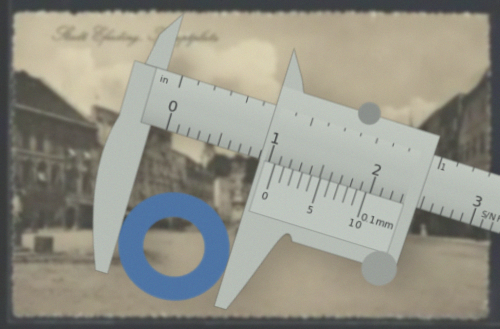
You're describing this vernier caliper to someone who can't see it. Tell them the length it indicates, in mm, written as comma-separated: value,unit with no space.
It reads 10.6,mm
